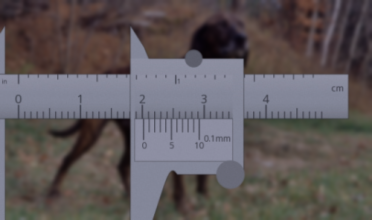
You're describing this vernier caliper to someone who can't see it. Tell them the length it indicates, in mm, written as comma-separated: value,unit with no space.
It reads 20.2,mm
